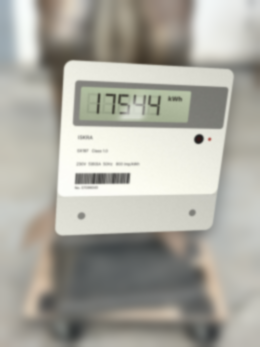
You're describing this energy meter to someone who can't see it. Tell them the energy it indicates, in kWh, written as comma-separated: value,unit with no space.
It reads 17544,kWh
